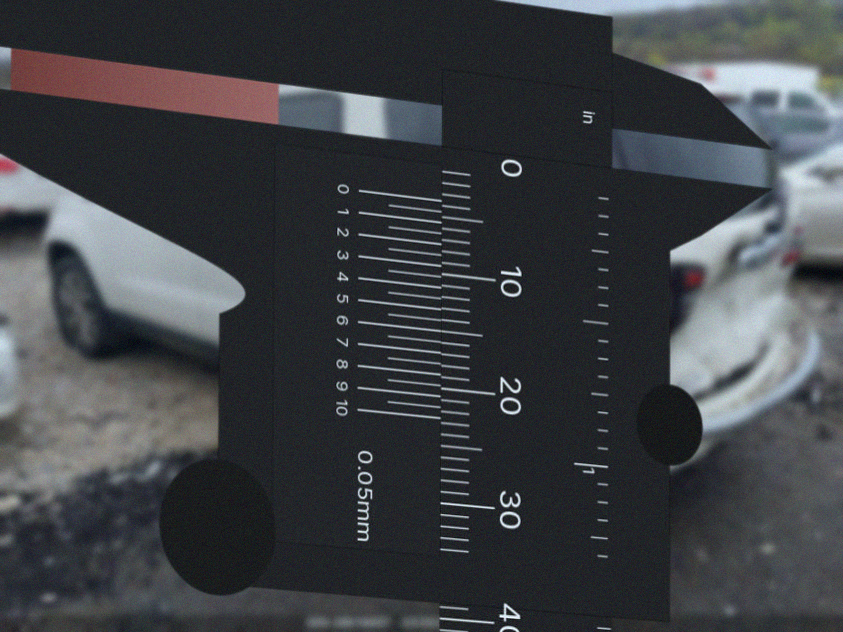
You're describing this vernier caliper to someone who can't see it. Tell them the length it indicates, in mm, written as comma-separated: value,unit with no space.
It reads 3.6,mm
